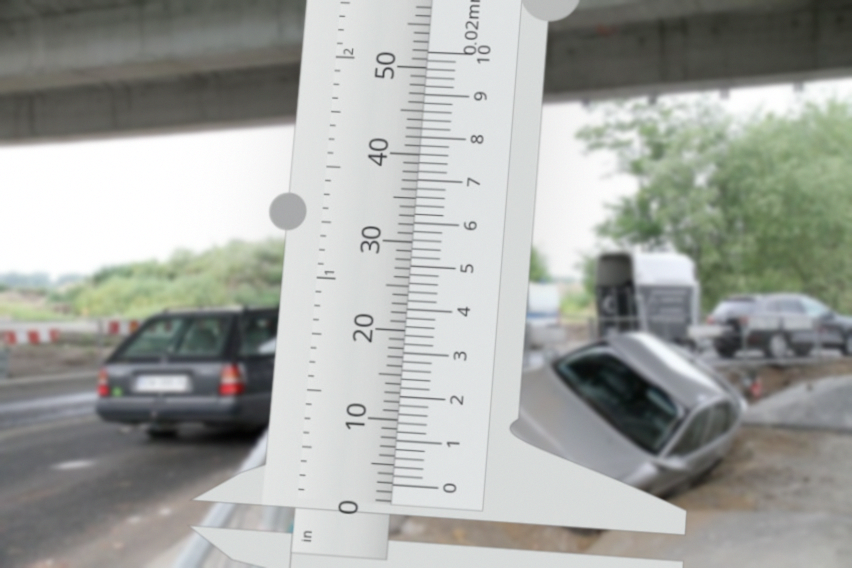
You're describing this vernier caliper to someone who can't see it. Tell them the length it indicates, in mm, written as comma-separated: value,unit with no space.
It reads 2.8,mm
